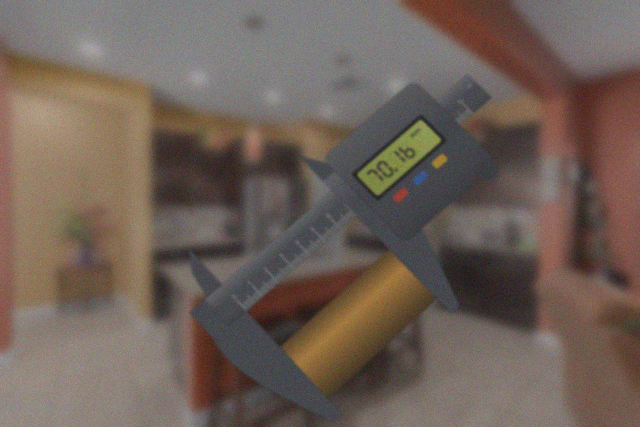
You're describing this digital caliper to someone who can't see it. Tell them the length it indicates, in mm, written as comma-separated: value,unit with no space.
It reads 70.16,mm
